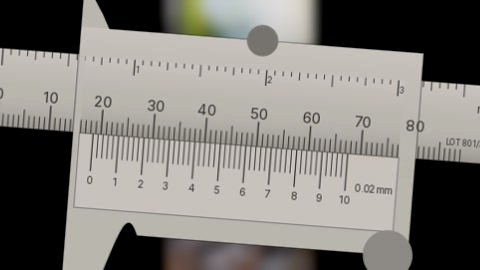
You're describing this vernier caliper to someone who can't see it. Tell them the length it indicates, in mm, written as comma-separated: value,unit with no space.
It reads 18.5,mm
